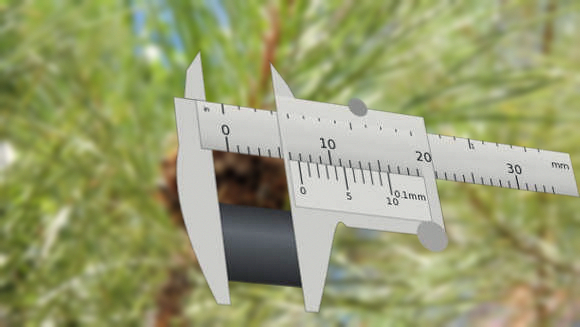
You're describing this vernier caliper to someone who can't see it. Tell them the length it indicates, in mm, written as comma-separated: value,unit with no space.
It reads 6.8,mm
